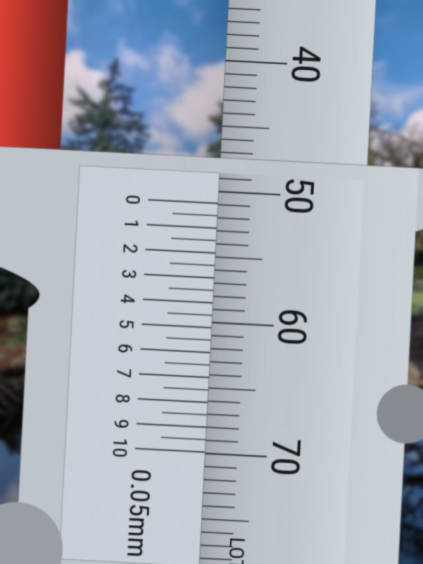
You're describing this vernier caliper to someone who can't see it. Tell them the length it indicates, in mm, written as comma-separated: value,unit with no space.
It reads 50.9,mm
